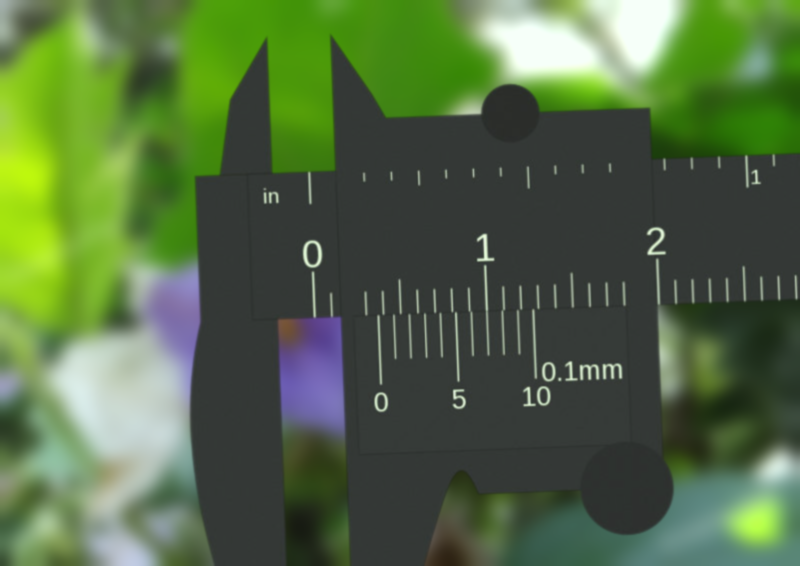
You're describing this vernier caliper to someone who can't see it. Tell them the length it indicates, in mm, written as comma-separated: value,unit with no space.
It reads 3.7,mm
